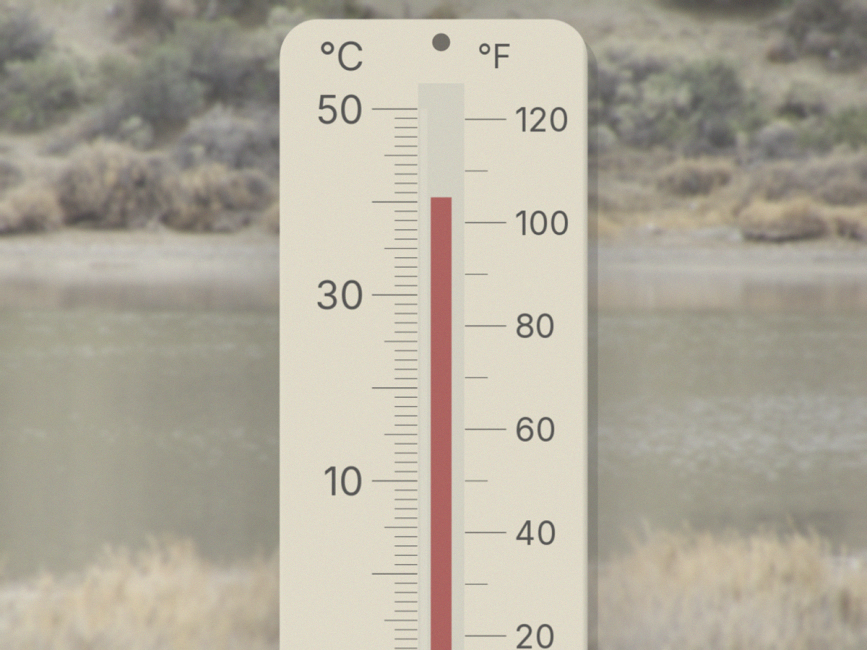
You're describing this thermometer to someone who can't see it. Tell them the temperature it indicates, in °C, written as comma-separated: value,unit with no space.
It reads 40.5,°C
